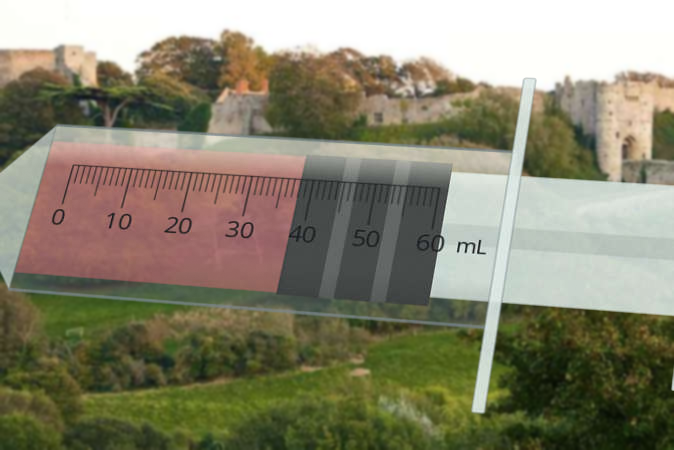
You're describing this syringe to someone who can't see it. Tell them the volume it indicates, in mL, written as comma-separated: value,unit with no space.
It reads 38,mL
